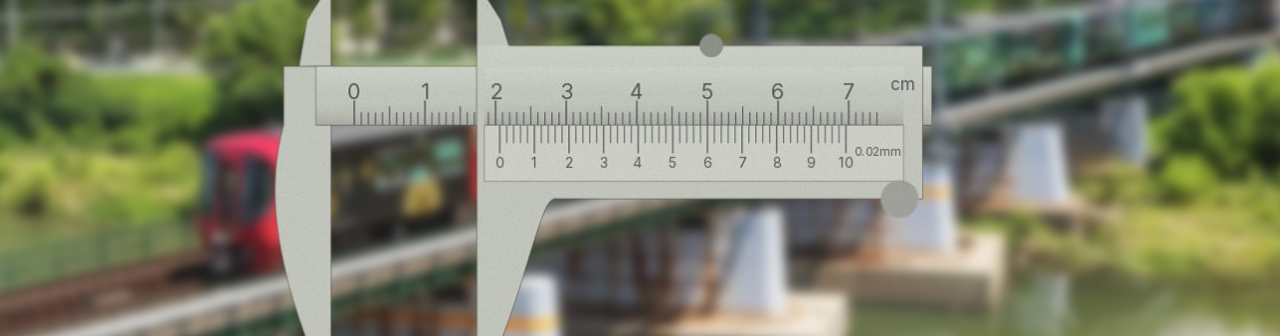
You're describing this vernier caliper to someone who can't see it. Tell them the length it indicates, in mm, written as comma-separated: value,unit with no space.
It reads 20.6,mm
